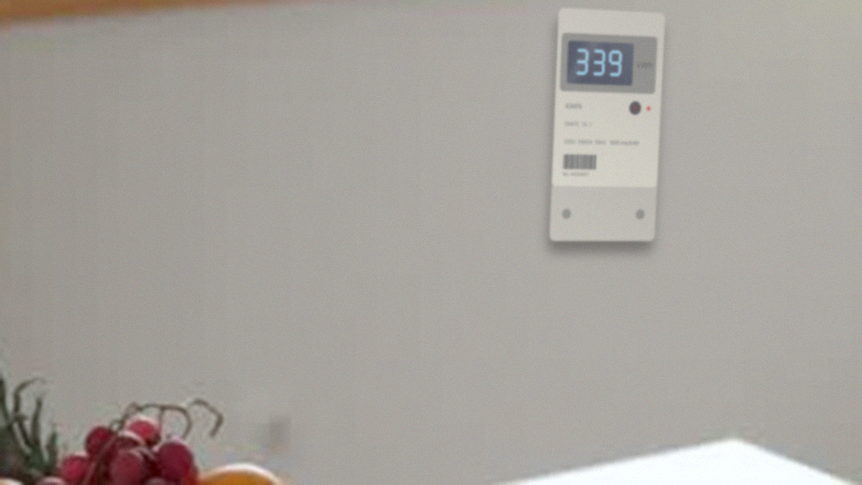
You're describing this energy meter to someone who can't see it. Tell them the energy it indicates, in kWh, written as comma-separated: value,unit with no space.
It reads 339,kWh
